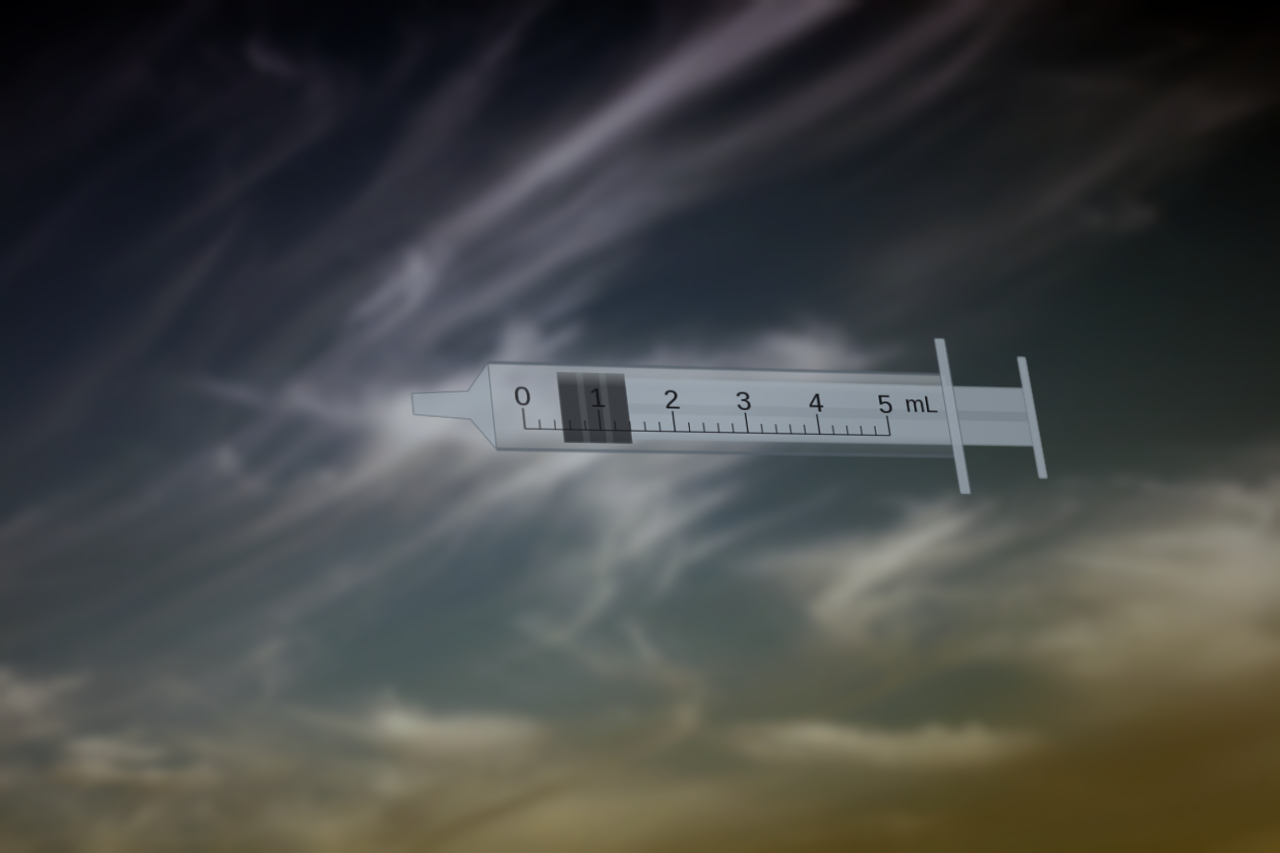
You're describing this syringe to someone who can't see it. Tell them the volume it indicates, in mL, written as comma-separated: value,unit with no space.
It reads 0.5,mL
